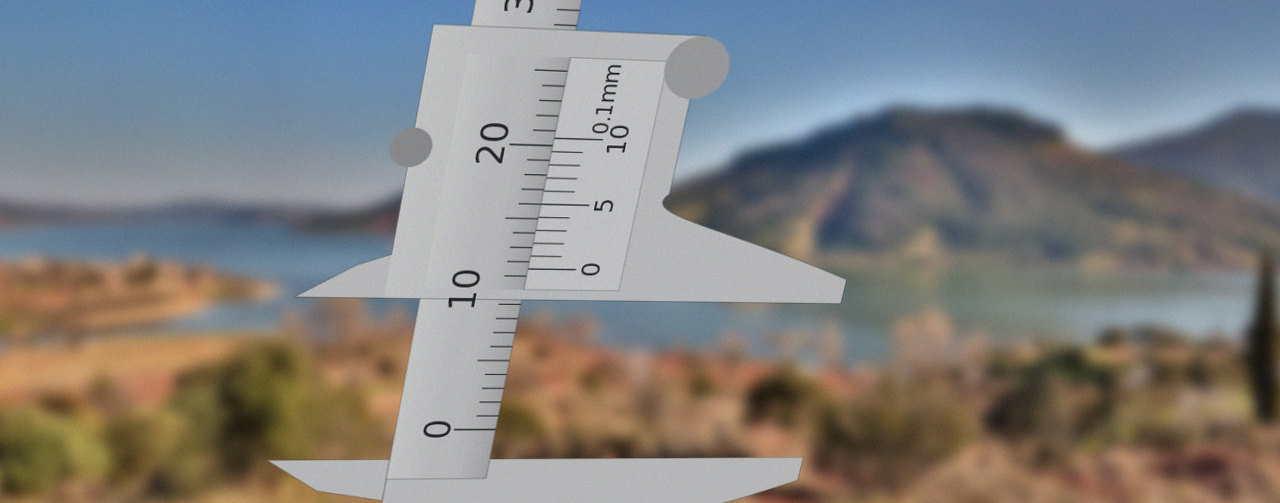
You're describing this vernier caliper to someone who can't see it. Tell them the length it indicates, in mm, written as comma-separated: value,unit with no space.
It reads 11.5,mm
